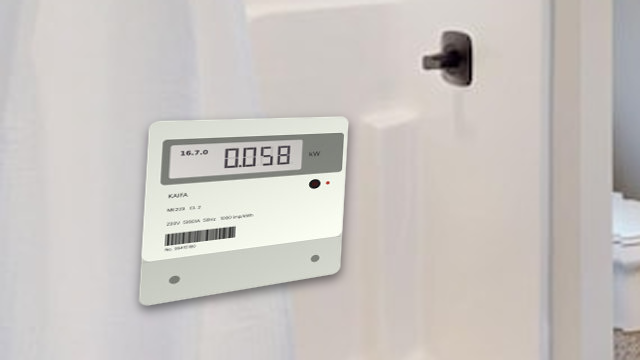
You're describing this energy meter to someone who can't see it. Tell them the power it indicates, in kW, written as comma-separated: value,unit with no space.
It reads 0.058,kW
